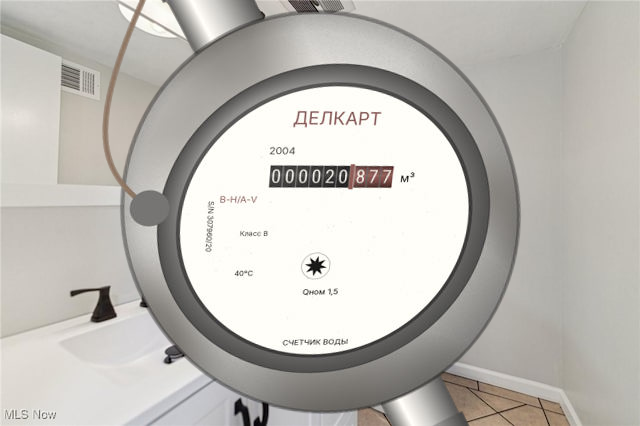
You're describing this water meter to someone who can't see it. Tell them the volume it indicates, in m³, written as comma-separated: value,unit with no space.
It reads 20.877,m³
